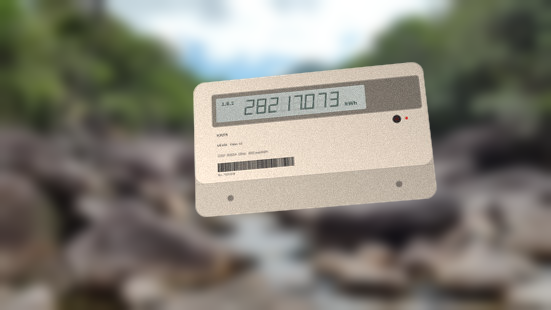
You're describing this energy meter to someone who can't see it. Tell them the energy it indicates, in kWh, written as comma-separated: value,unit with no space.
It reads 28217.073,kWh
